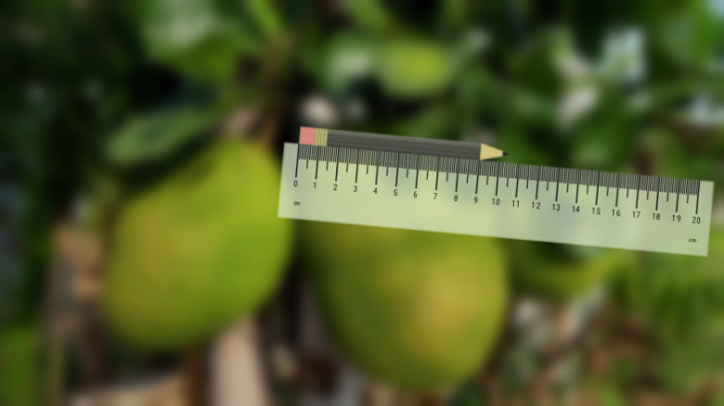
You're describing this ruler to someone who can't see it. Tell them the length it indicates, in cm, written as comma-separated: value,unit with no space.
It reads 10.5,cm
